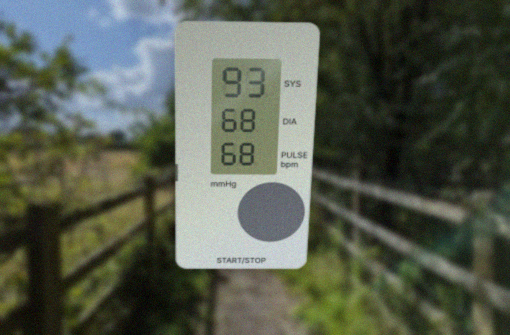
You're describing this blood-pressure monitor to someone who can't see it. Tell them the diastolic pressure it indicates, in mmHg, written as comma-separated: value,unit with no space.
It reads 68,mmHg
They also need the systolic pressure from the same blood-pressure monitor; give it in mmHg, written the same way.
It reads 93,mmHg
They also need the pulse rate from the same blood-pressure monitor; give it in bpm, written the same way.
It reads 68,bpm
